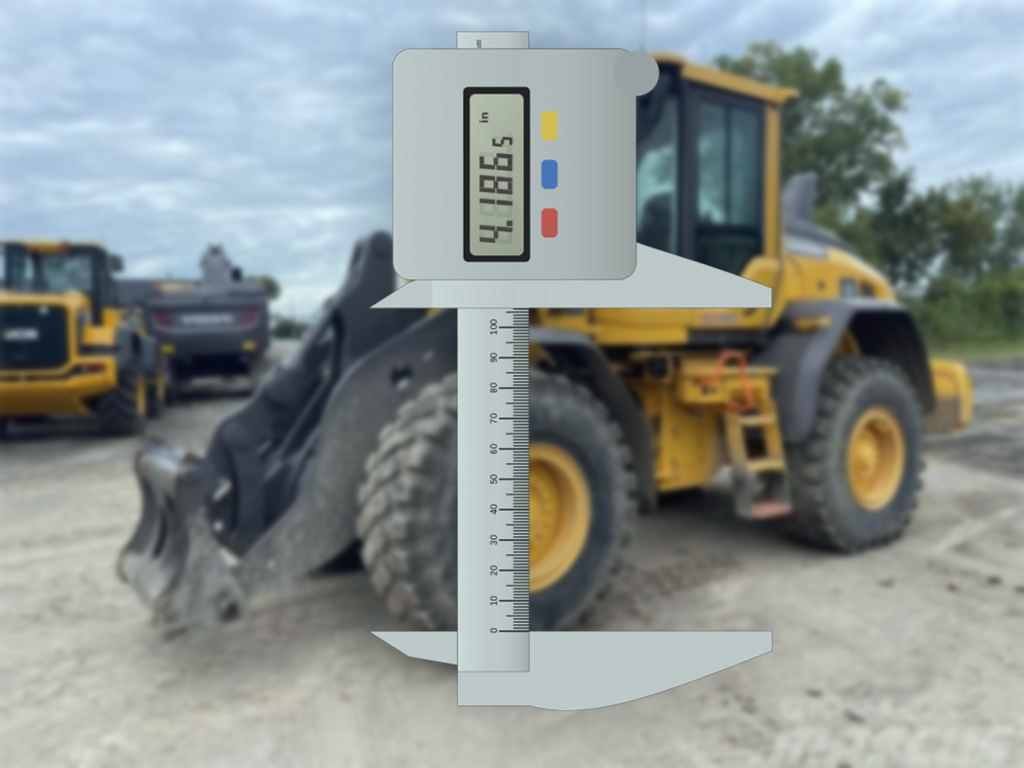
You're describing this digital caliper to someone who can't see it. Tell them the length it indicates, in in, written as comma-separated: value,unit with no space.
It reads 4.1865,in
